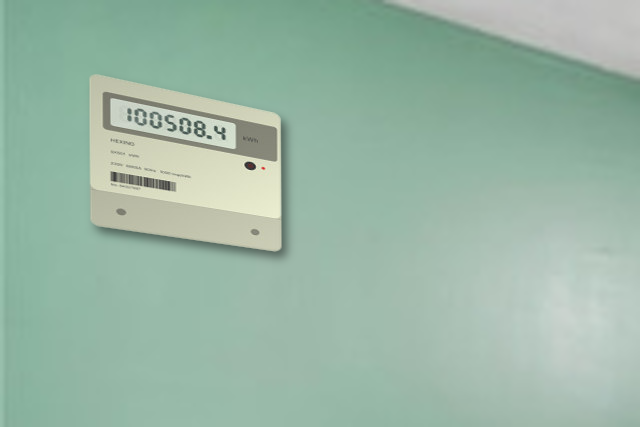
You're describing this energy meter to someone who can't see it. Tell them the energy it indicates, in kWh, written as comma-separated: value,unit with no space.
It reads 100508.4,kWh
